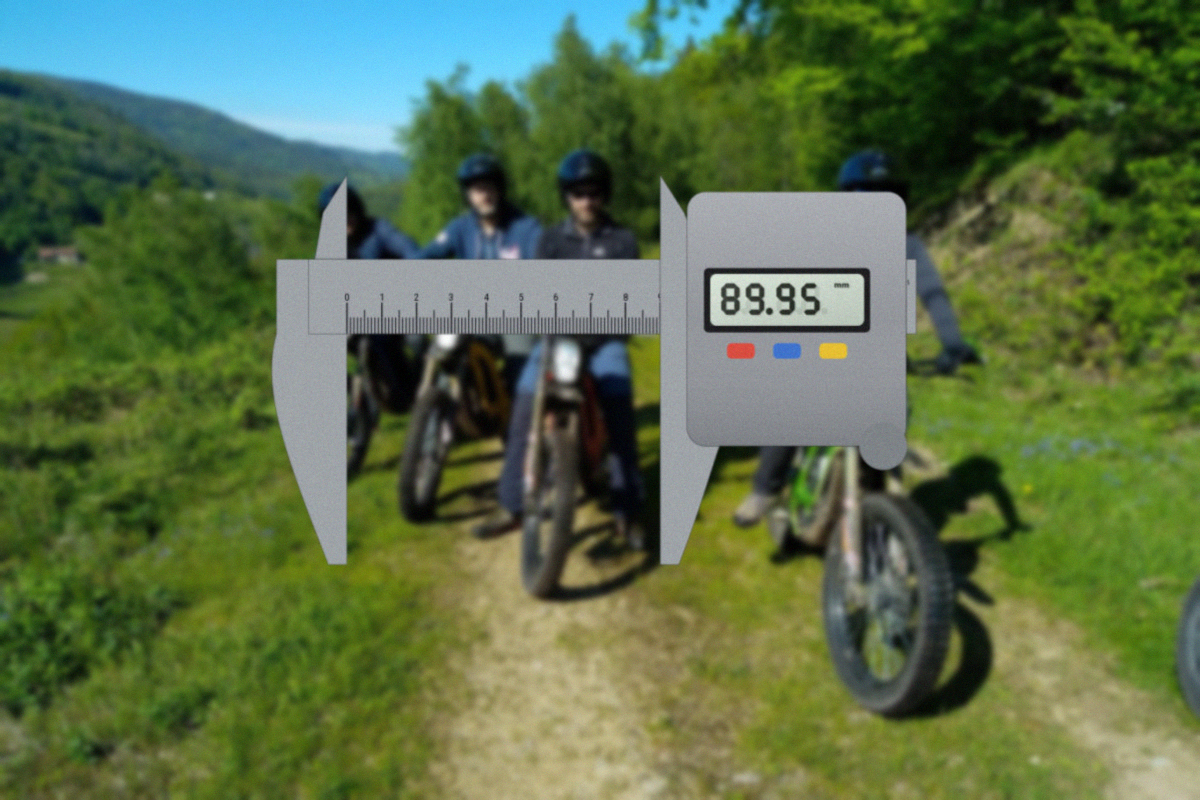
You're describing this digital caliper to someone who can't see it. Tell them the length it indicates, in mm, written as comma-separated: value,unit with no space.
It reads 89.95,mm
